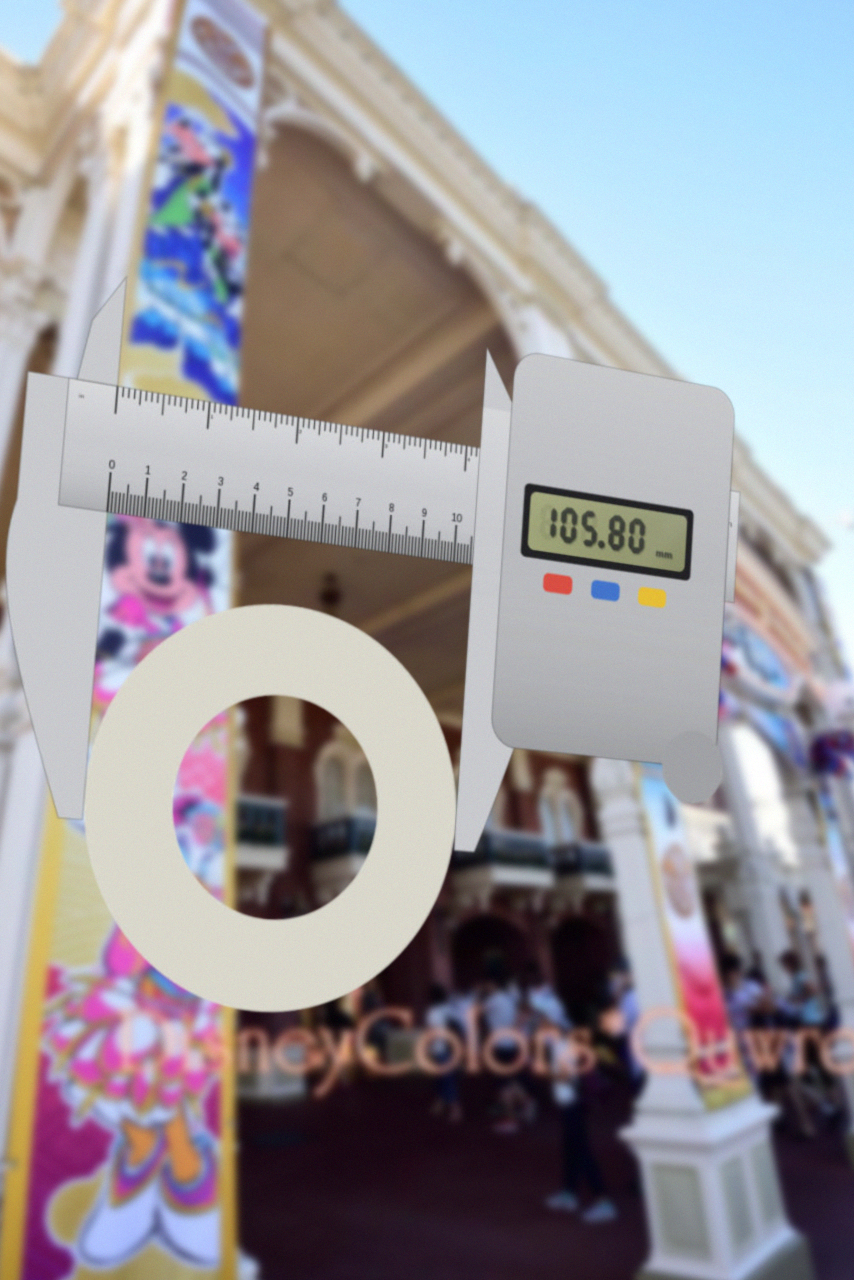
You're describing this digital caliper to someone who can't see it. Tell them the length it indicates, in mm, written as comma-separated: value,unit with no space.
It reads 105.80,mm
